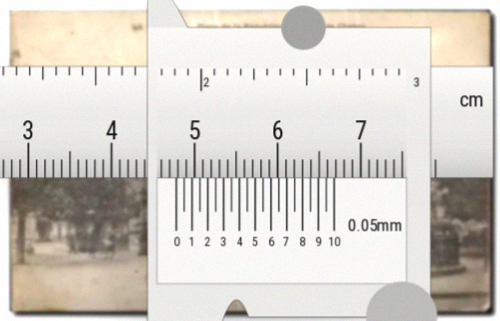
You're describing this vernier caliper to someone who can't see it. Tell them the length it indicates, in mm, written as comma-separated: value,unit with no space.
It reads 47.8,mm
